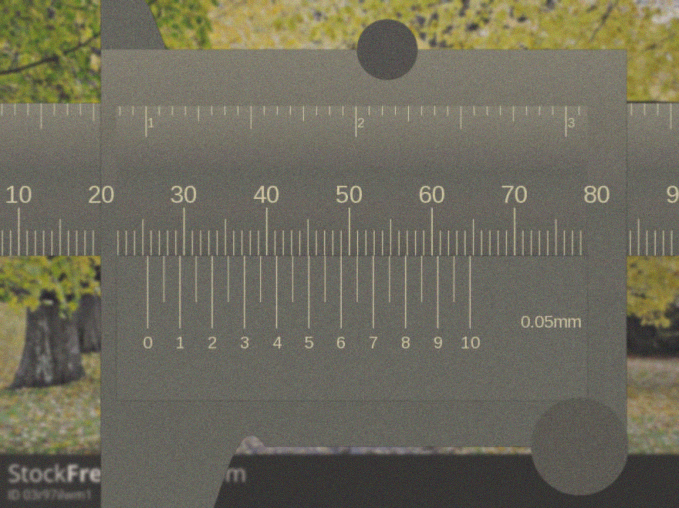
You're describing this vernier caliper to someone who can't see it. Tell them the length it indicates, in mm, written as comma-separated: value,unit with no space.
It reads 25.6,mm
